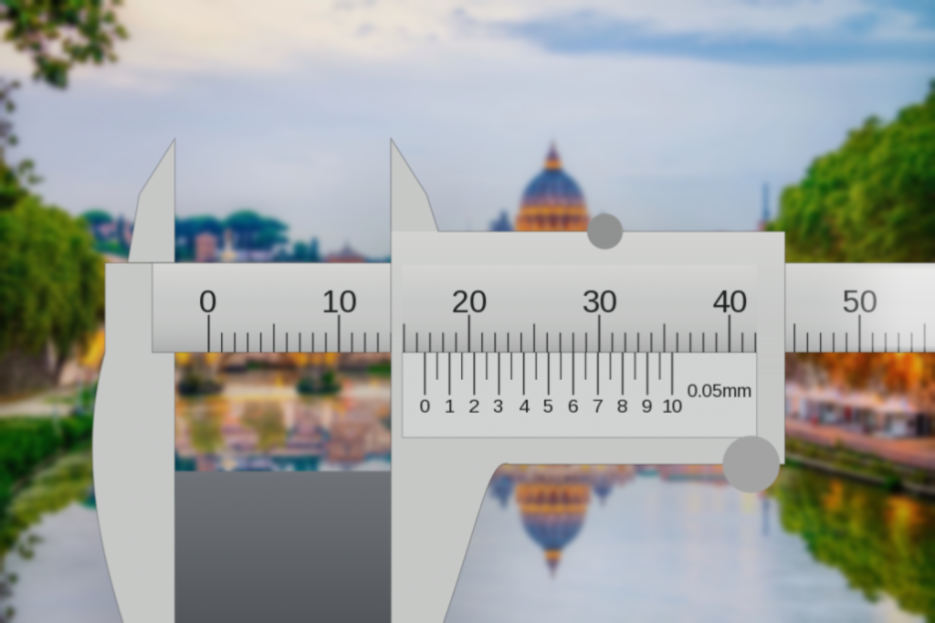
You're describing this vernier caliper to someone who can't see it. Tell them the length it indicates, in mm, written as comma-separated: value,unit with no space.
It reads 16.6,mm
